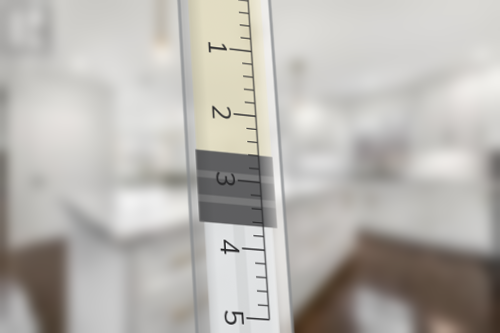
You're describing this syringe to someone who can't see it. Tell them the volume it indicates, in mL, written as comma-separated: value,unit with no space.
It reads 2.6,mL
